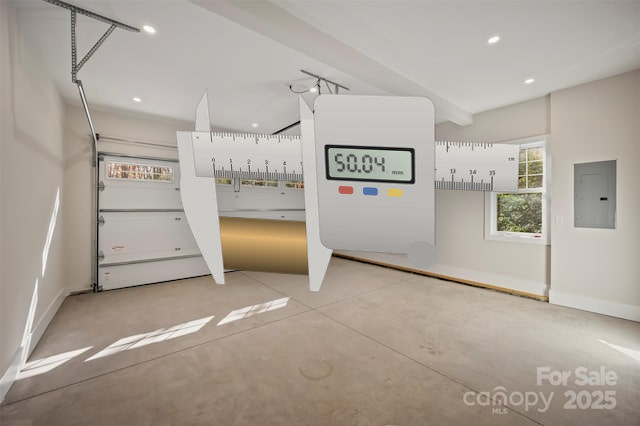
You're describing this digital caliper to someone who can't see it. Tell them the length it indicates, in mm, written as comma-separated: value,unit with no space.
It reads 50.04,mm
